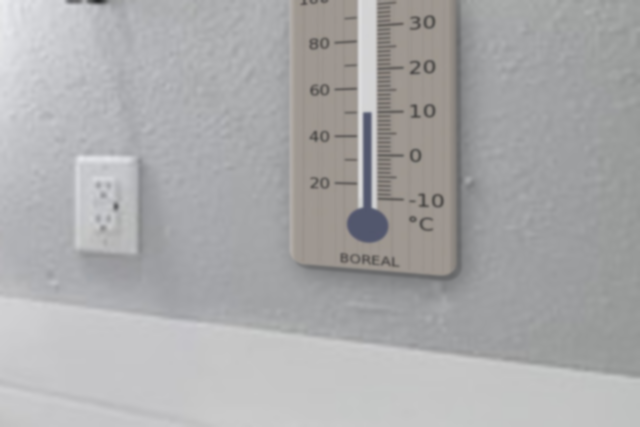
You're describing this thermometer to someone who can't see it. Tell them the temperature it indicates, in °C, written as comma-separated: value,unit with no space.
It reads 10,°C
